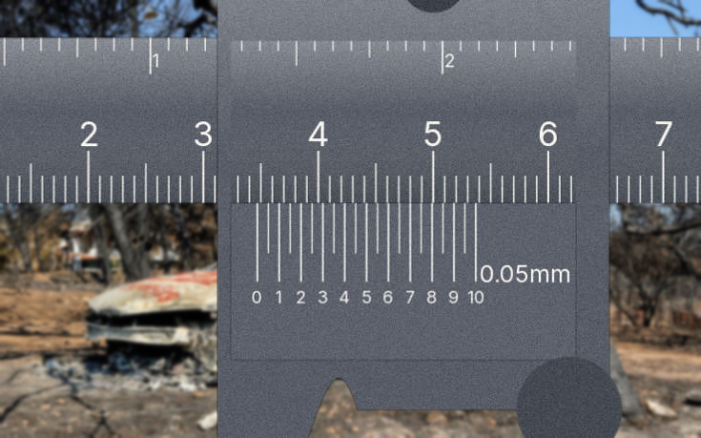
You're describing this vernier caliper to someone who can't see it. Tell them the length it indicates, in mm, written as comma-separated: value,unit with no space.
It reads 34.7,mm
